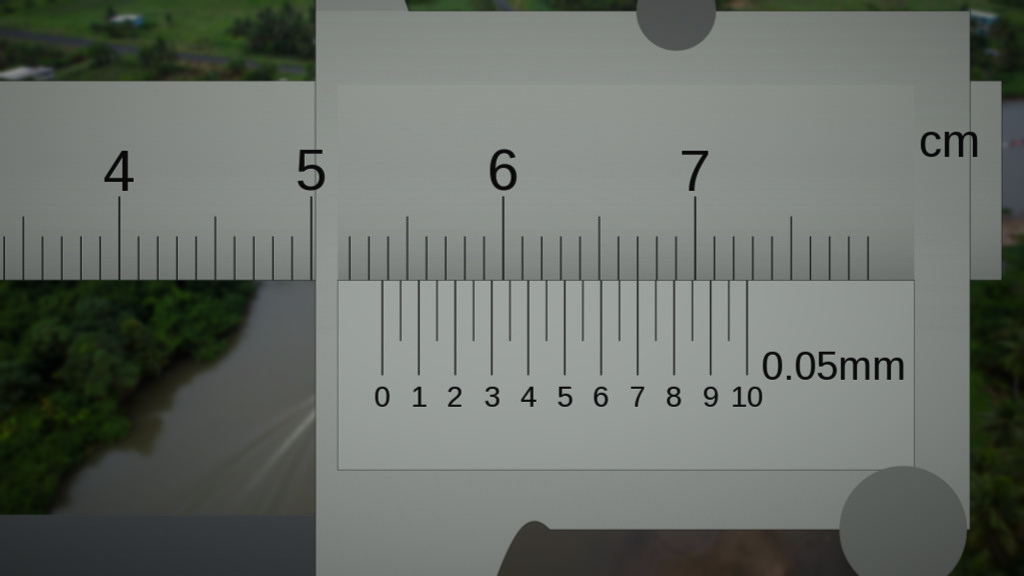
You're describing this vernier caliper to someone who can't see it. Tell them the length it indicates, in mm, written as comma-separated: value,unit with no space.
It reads 53.7,mm
